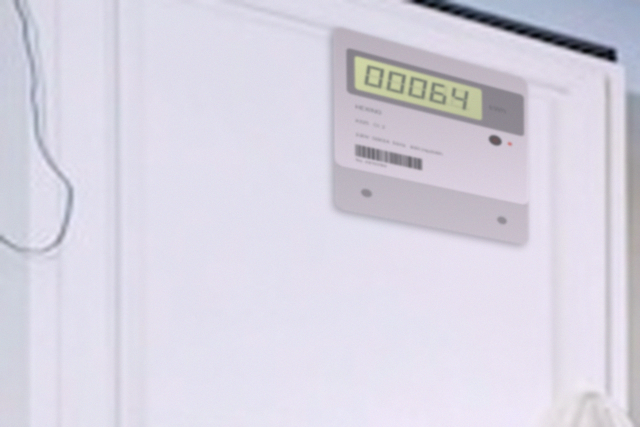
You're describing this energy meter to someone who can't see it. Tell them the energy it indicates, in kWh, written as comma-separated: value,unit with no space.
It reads 64,kWh
